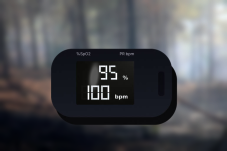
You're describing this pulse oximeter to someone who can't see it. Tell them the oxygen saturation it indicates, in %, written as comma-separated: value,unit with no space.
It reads 95,%
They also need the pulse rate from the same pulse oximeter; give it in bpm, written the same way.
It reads 100,bpm
